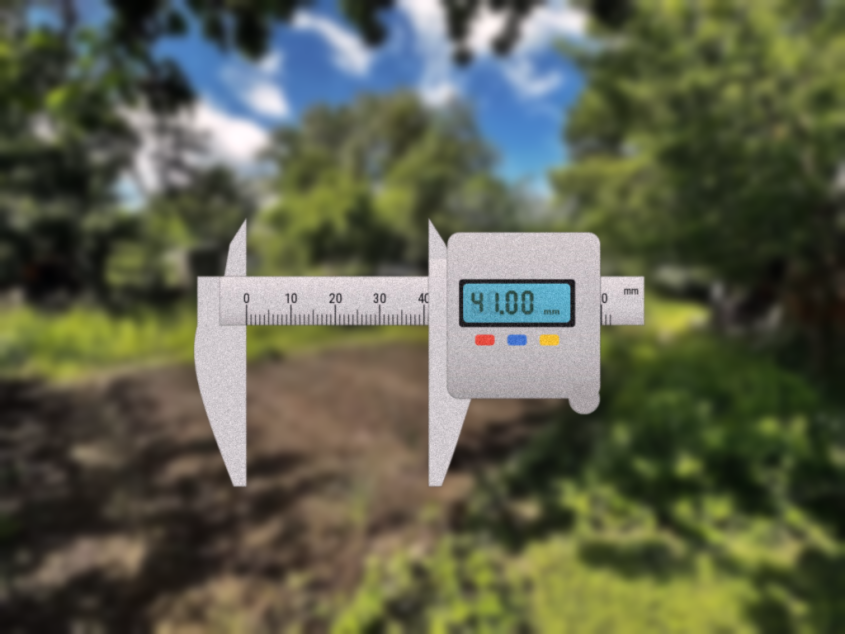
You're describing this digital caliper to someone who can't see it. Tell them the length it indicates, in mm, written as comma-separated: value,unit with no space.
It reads 41.00,mm
